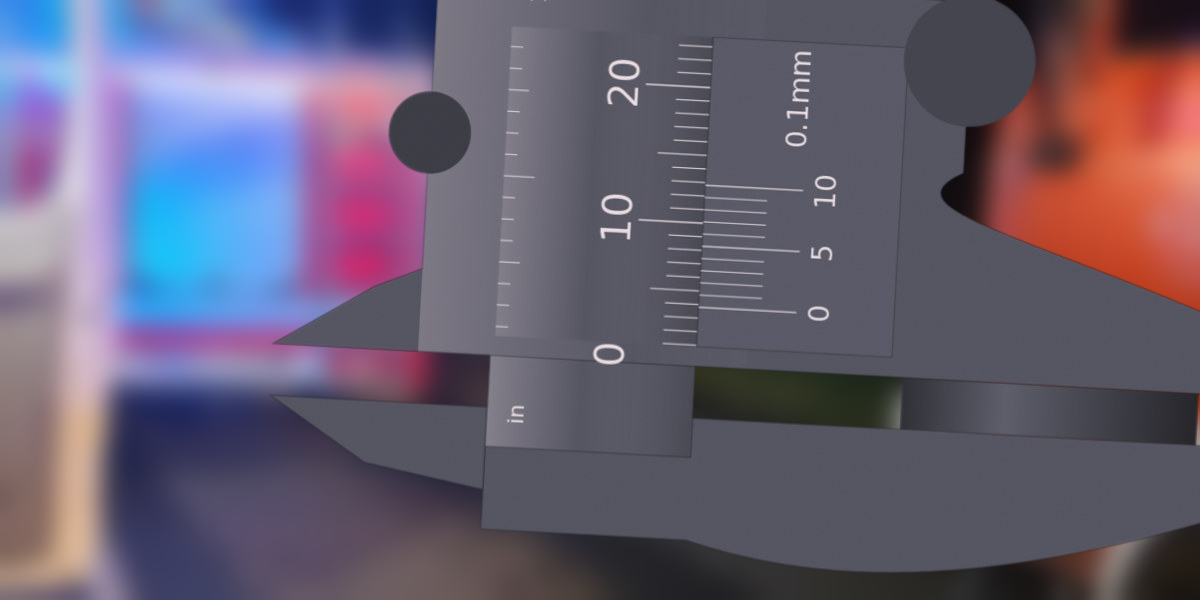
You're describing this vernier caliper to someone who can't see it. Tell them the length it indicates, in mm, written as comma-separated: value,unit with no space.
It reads 3.8,mm
